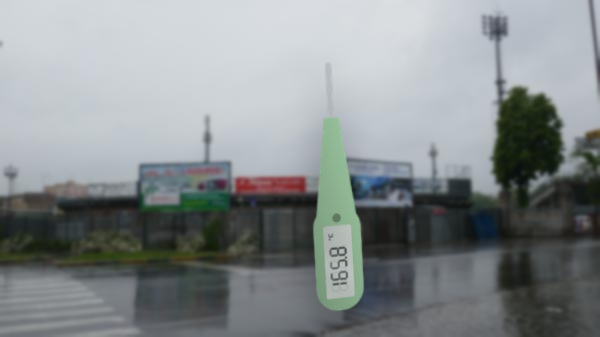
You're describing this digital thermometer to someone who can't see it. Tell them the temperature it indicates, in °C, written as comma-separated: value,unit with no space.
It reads 165.8,°C
